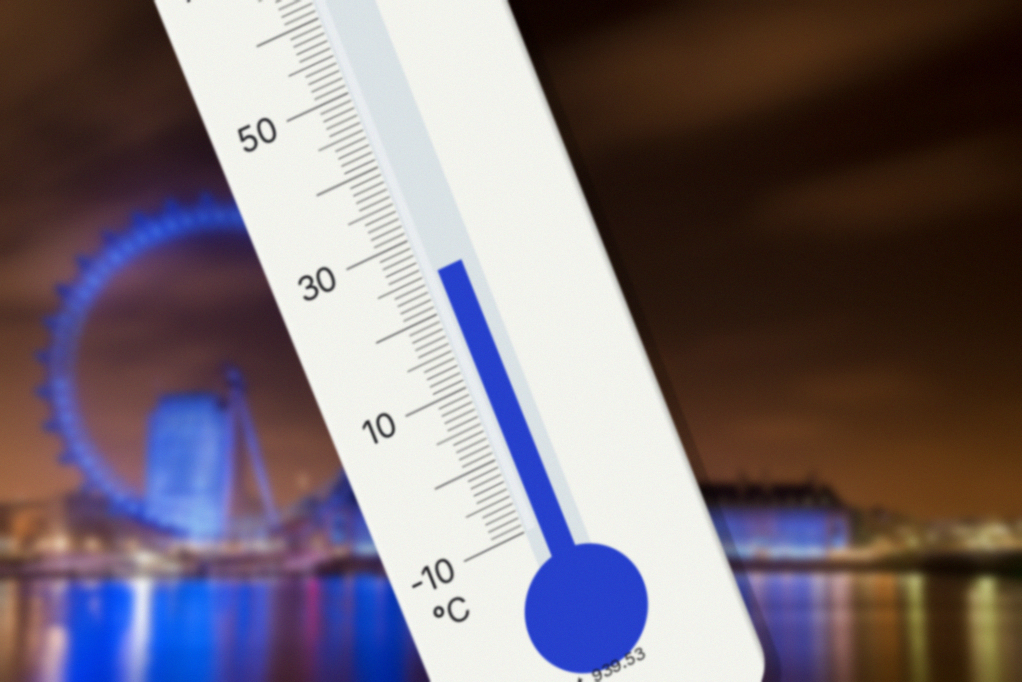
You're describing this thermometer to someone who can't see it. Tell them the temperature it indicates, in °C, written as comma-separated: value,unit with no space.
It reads 25,°C
